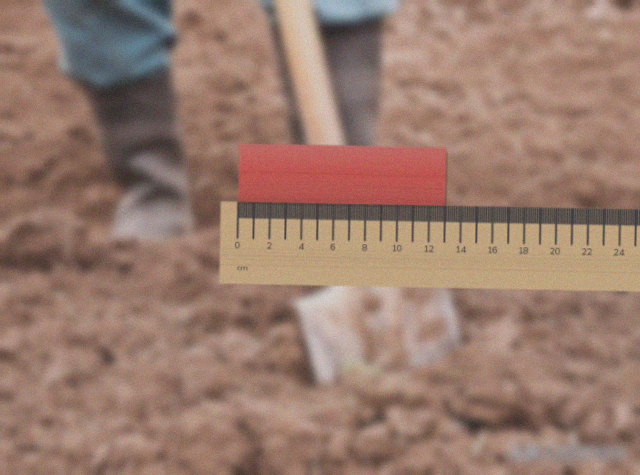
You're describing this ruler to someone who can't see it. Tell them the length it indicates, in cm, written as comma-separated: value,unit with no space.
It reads 13,cm
